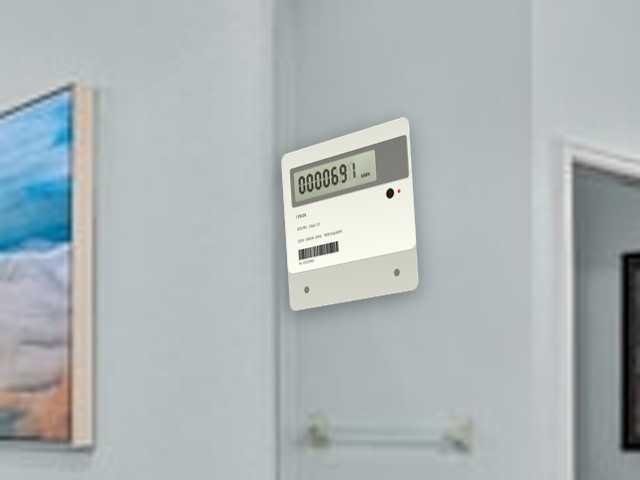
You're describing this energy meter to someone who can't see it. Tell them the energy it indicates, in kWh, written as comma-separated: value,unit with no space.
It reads 691,kWh
